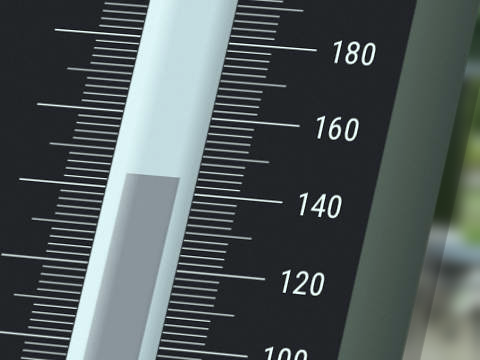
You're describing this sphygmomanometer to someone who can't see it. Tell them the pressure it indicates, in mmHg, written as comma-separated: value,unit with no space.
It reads 144,mmHg
